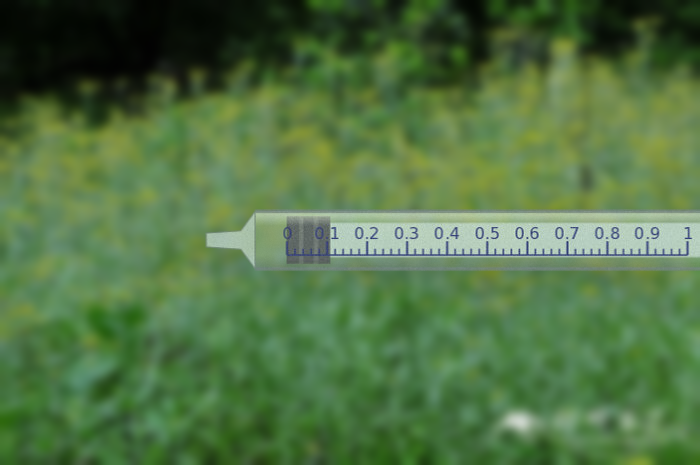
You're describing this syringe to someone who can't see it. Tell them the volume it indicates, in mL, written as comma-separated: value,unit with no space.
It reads 0,mL
